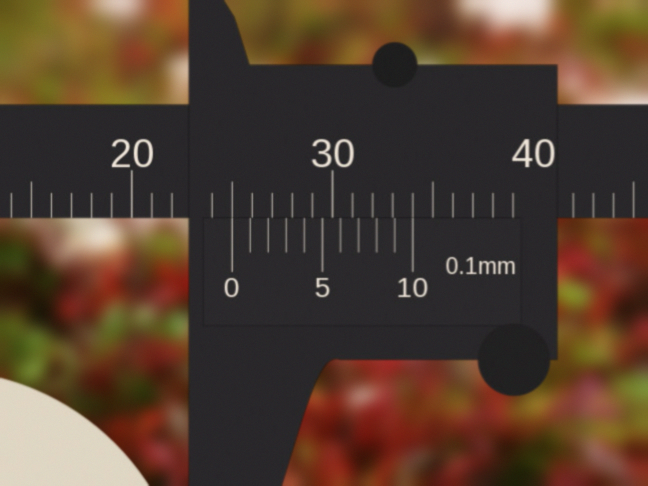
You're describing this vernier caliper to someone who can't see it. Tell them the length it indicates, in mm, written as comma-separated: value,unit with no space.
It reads 25.0,mm
